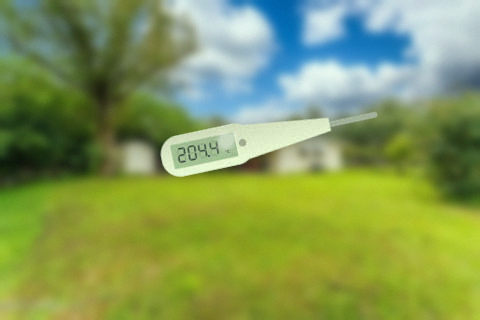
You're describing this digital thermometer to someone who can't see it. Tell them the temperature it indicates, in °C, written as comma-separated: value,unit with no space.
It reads 204.4,°C
